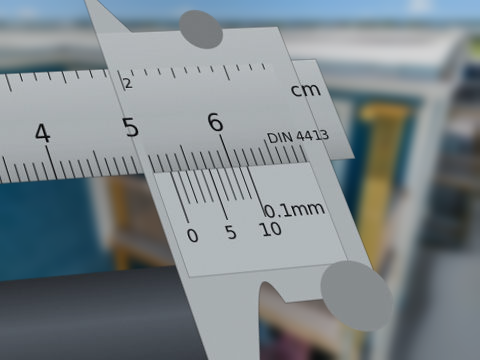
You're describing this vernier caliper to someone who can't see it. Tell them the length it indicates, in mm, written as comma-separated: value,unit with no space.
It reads 52.8,mm
